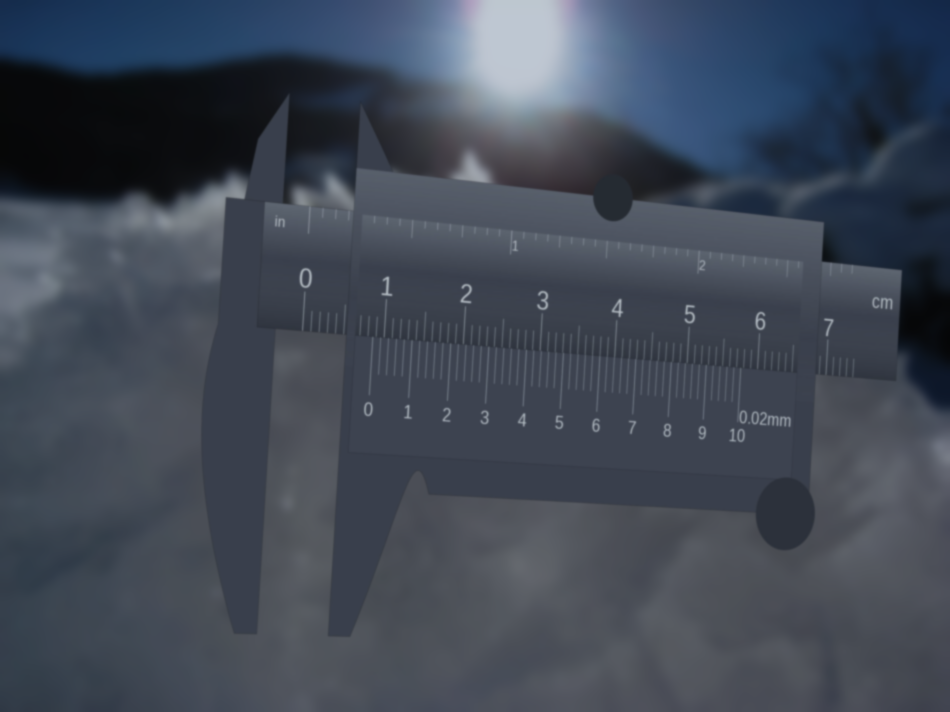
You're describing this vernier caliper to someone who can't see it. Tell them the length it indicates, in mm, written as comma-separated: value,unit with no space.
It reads 8.6,mm
